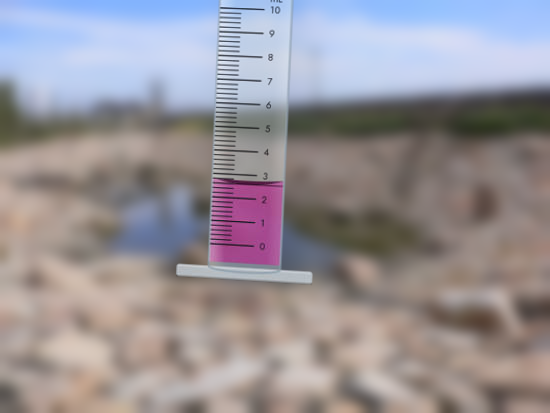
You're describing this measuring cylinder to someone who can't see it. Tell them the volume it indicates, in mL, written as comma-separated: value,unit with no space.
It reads 2.6,mL
